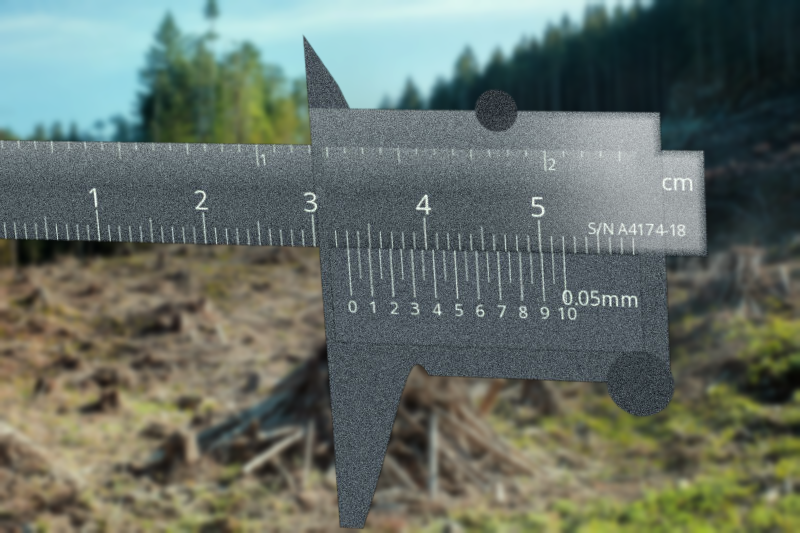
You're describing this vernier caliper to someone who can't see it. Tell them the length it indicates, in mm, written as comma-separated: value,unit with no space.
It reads 33.0,mm
